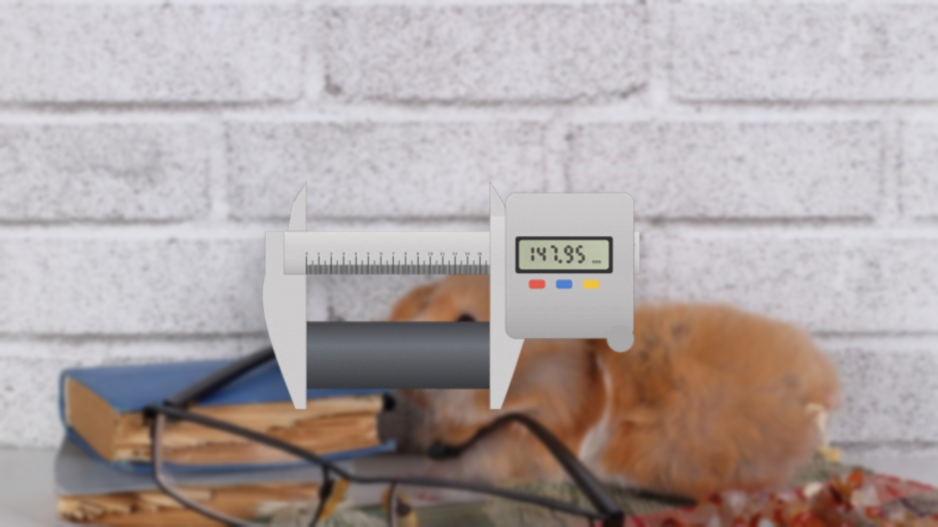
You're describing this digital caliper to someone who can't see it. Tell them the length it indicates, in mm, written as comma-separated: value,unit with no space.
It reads 147.95,mm
